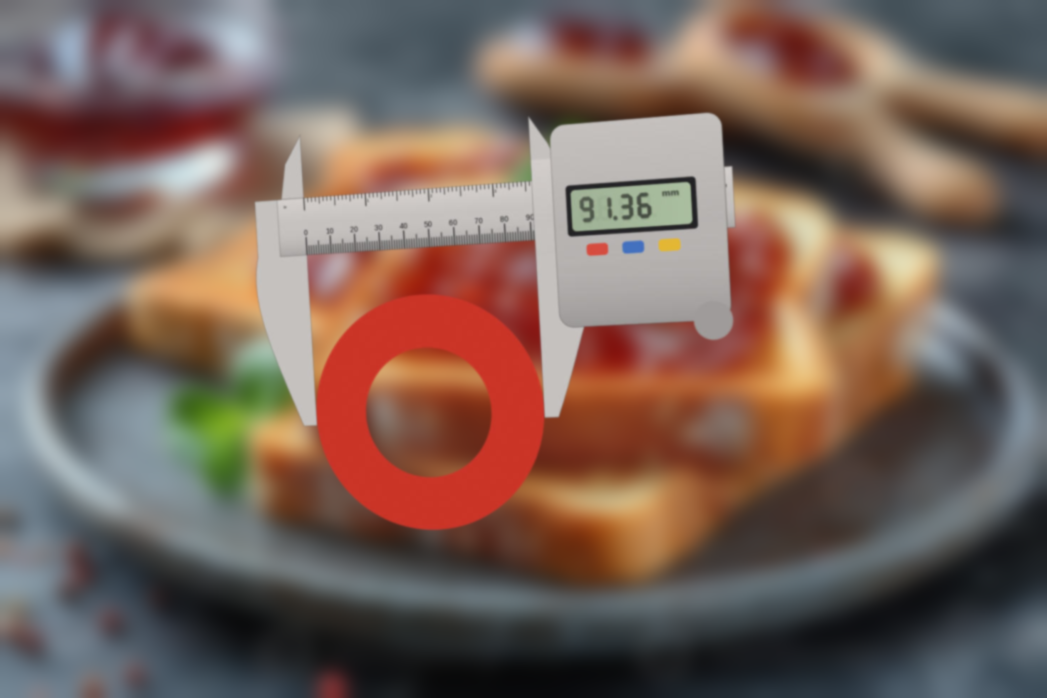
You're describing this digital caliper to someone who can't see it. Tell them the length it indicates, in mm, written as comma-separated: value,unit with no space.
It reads 91.36,mm
